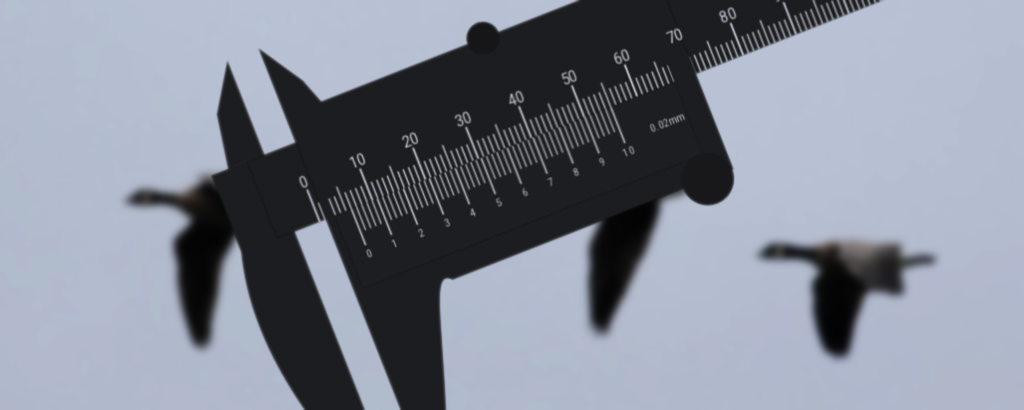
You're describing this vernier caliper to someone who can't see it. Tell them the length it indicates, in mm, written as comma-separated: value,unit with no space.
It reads 6.0,mm
